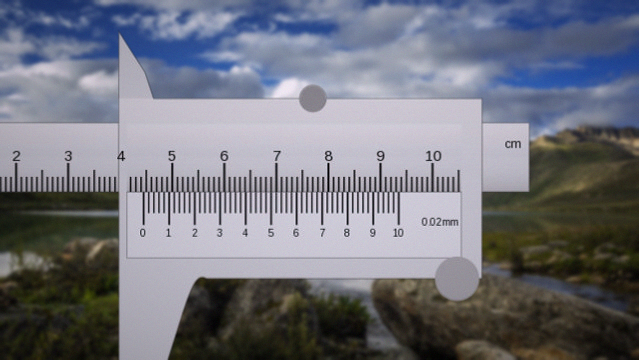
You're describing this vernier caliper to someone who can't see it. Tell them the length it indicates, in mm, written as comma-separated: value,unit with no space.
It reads 44.5,mm
